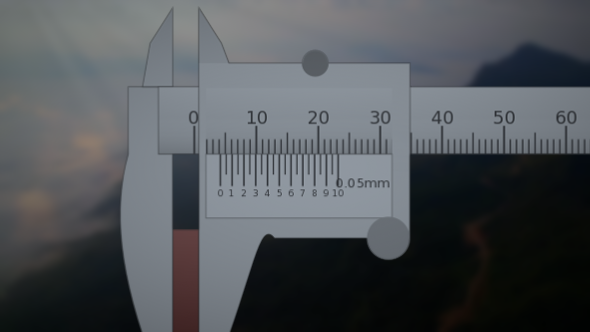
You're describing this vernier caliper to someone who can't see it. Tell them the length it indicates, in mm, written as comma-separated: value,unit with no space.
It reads 4.2,mm
